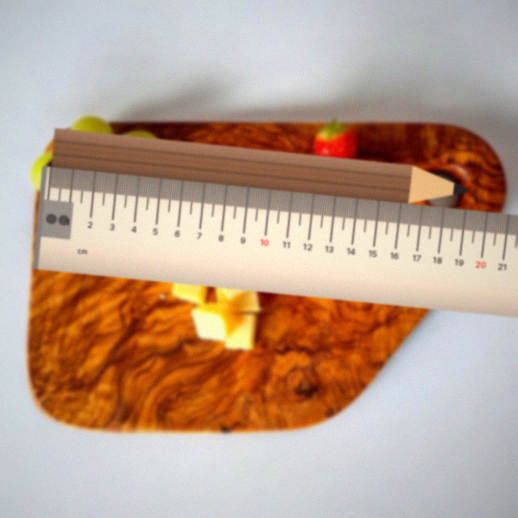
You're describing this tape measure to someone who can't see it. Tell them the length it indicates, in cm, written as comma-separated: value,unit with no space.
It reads 19,cm
